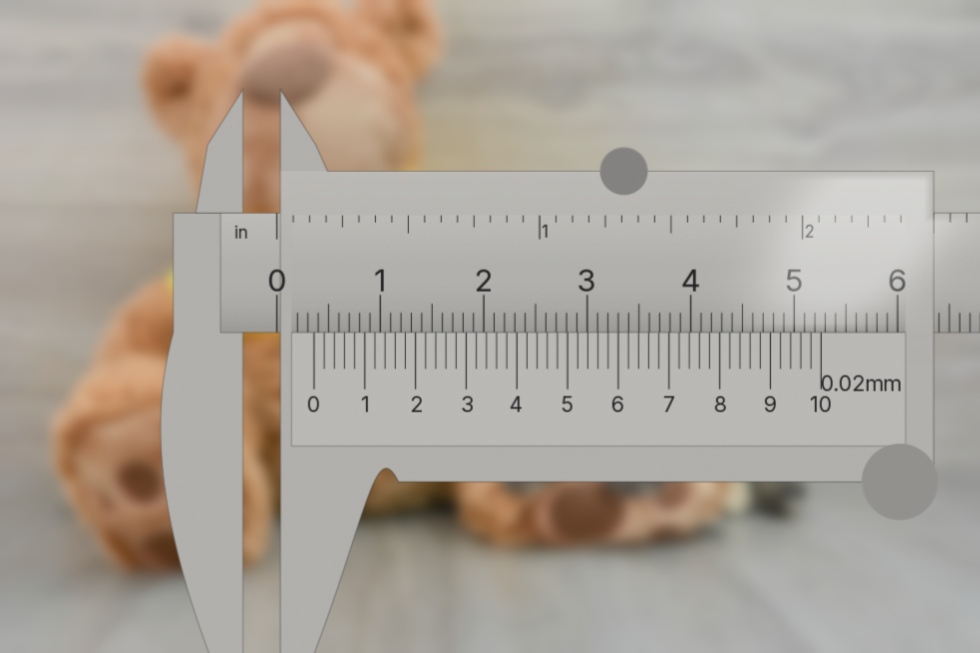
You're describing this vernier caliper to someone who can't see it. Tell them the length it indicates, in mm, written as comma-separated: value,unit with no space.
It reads 3.6,mm
